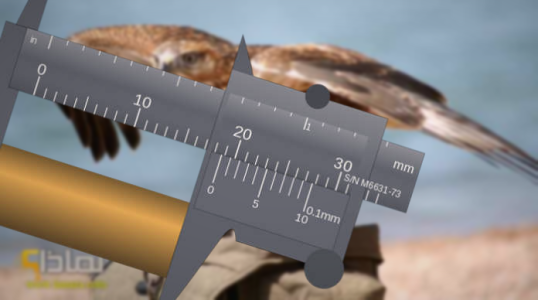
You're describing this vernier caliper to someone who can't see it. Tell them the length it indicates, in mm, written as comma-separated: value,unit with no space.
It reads 18.7,mm
